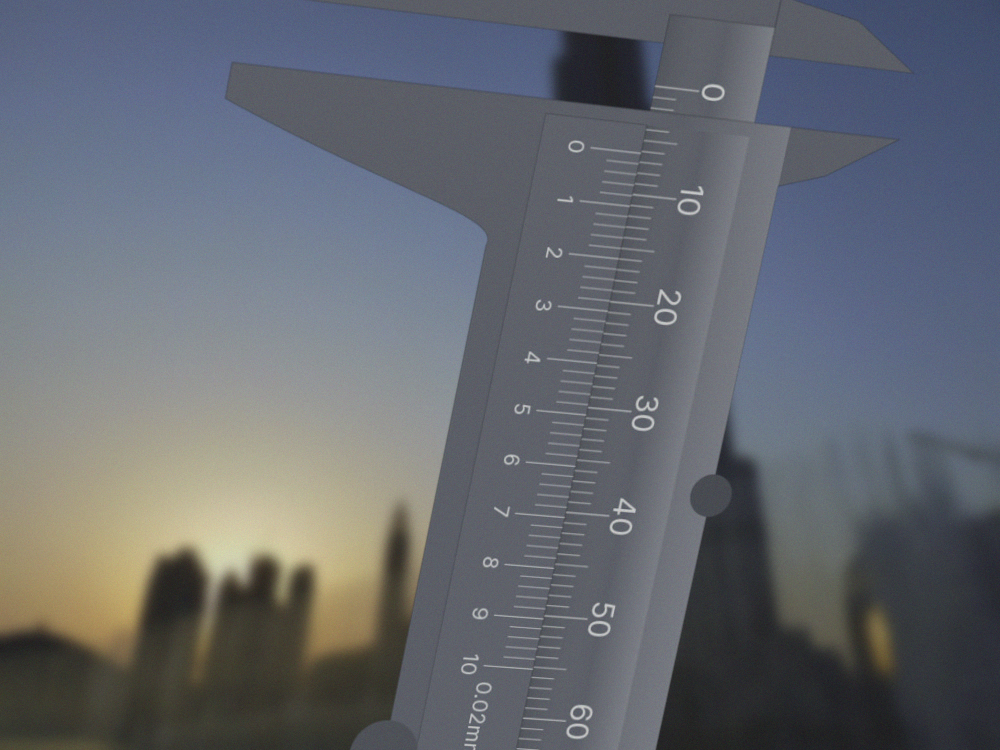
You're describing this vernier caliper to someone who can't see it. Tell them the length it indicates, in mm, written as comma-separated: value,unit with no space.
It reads 6.2,mm
